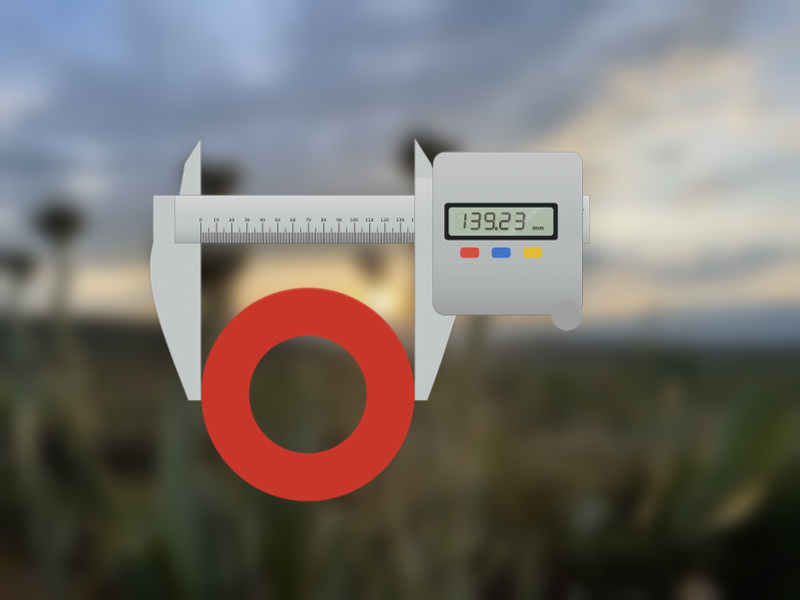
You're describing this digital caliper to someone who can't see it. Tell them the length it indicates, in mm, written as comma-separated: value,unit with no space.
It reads 139.23,mm
